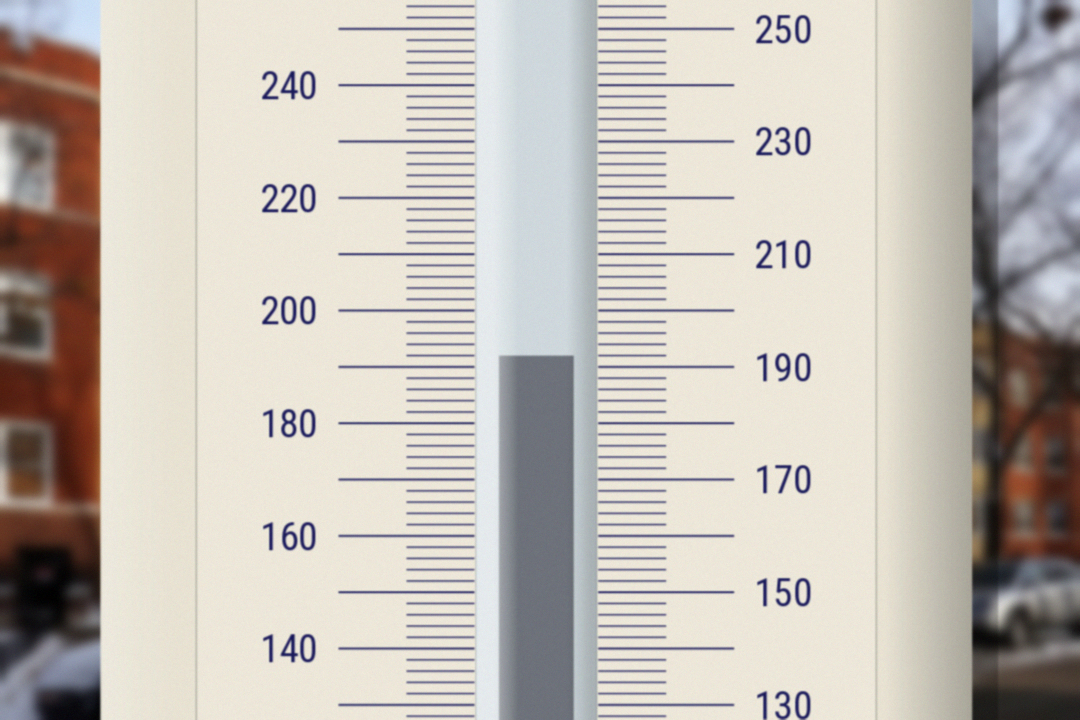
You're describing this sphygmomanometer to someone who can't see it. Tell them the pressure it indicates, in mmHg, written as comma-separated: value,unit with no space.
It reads 192,mmHg
